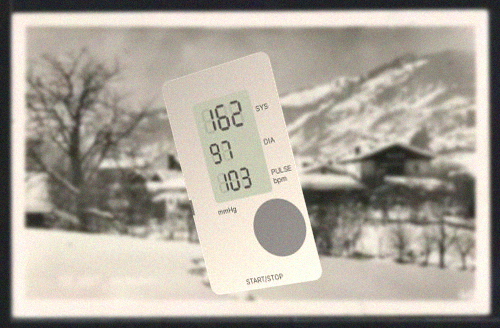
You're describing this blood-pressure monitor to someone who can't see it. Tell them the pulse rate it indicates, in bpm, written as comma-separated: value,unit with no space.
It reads 103,bpm
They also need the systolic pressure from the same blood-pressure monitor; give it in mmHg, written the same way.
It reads 162,mmHg
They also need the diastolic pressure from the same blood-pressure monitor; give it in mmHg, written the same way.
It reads 97,mmHg
